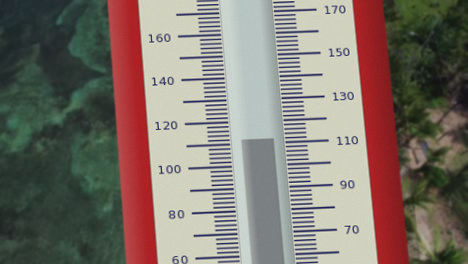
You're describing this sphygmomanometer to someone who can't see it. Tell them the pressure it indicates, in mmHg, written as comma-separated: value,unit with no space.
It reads 112,mmHg
